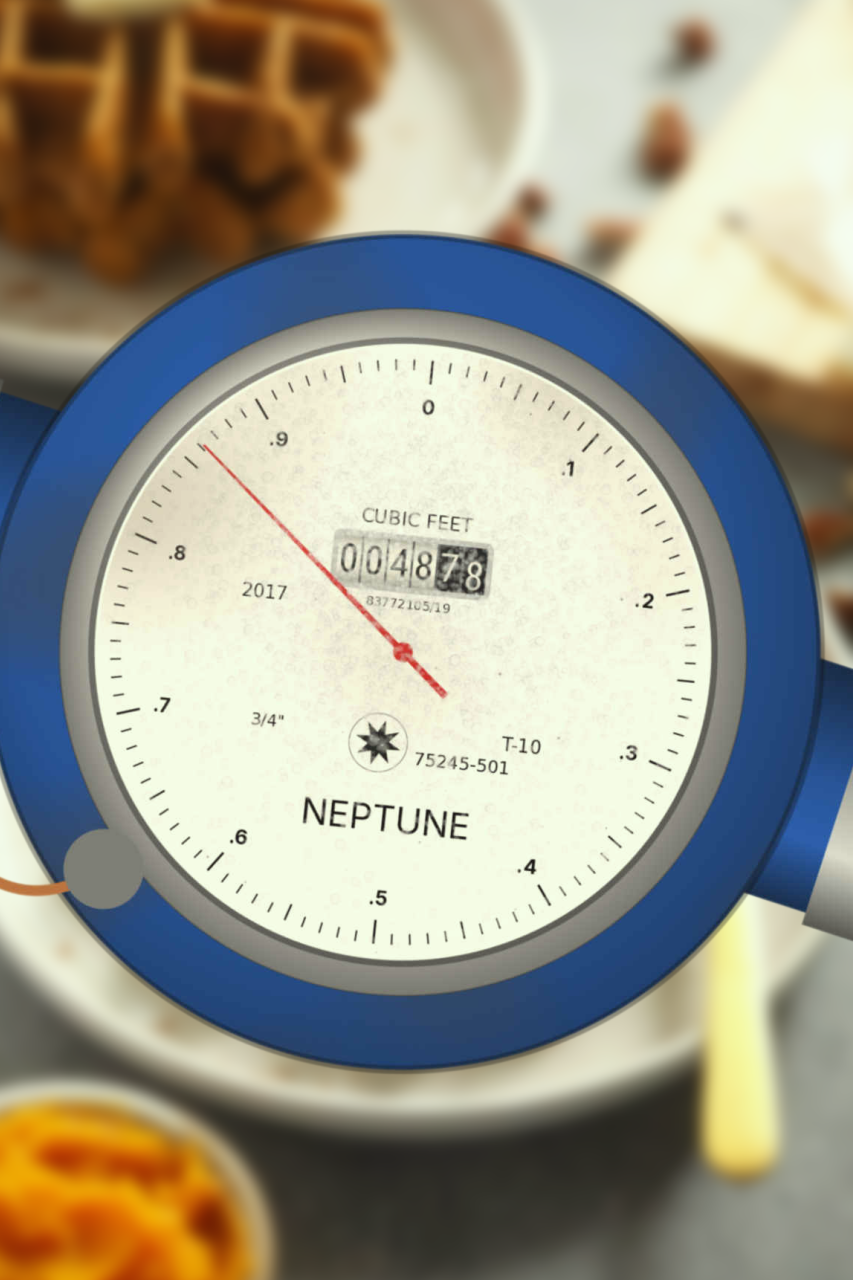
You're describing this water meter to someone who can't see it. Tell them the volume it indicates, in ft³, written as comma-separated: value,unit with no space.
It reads 4877.86,ft³
